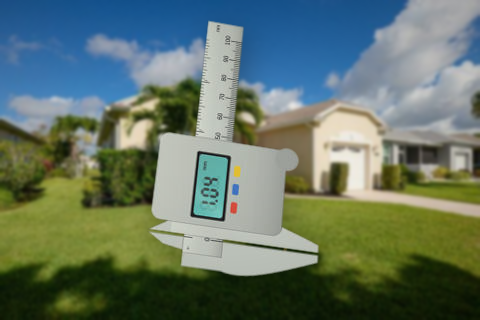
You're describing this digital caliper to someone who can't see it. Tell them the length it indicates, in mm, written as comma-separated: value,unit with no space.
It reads 1.04,mm
